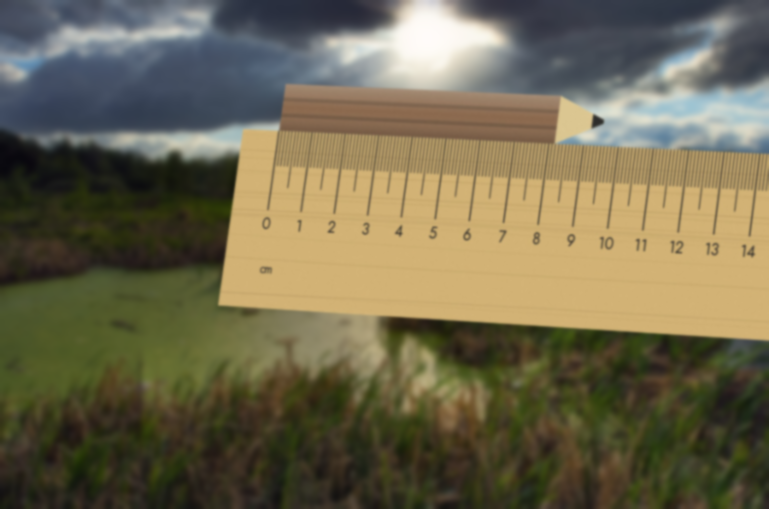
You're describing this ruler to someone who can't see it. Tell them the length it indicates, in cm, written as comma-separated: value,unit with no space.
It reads 9.5,cm
